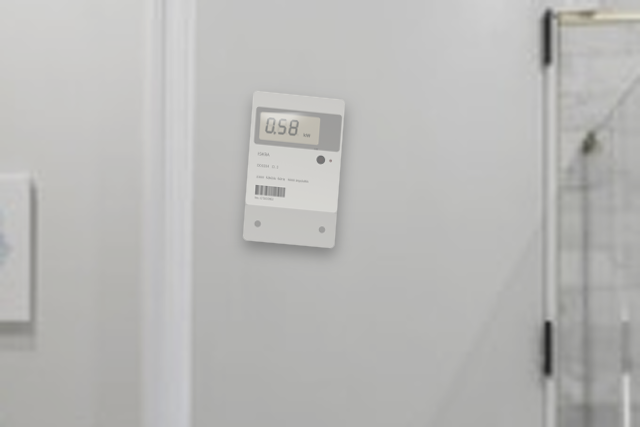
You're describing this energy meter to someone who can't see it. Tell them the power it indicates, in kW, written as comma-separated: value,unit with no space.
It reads 0.58,kW
